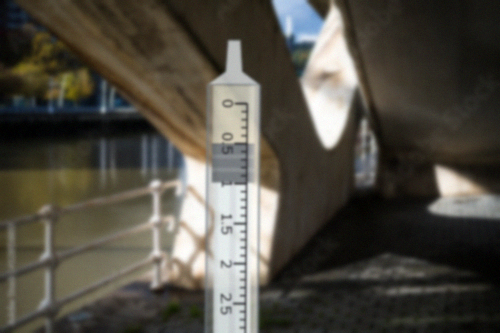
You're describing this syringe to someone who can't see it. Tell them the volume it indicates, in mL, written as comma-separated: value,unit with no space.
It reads 0.5,mL
